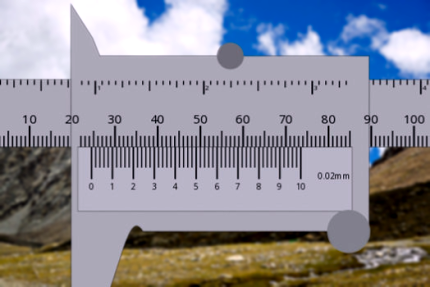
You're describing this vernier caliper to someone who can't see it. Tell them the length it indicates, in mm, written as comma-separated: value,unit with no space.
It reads 24.5,mm
